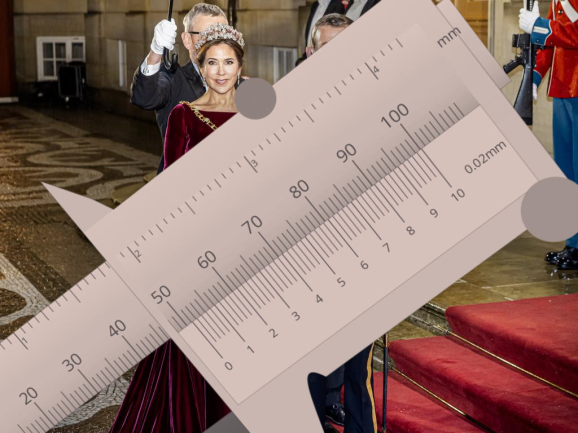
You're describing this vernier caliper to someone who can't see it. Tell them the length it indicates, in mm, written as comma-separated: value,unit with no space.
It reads 51.2,mm
